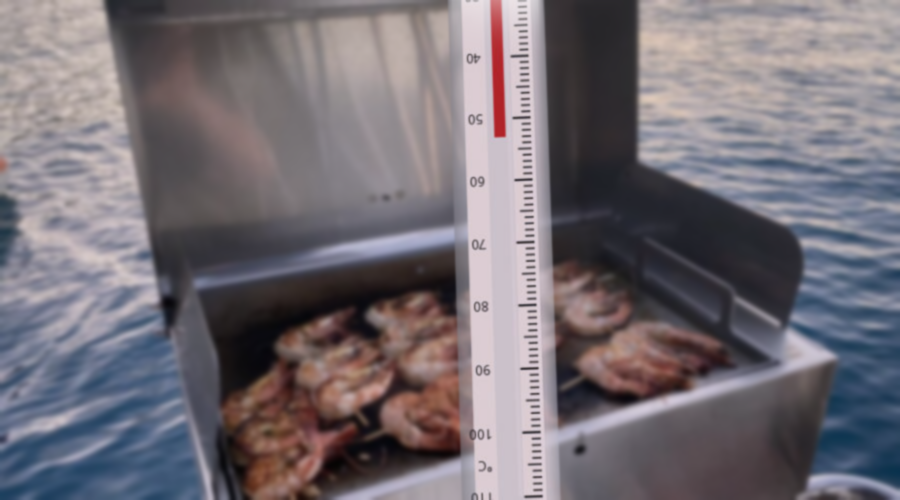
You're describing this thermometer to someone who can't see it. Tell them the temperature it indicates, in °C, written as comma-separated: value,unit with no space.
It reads 53,°C
